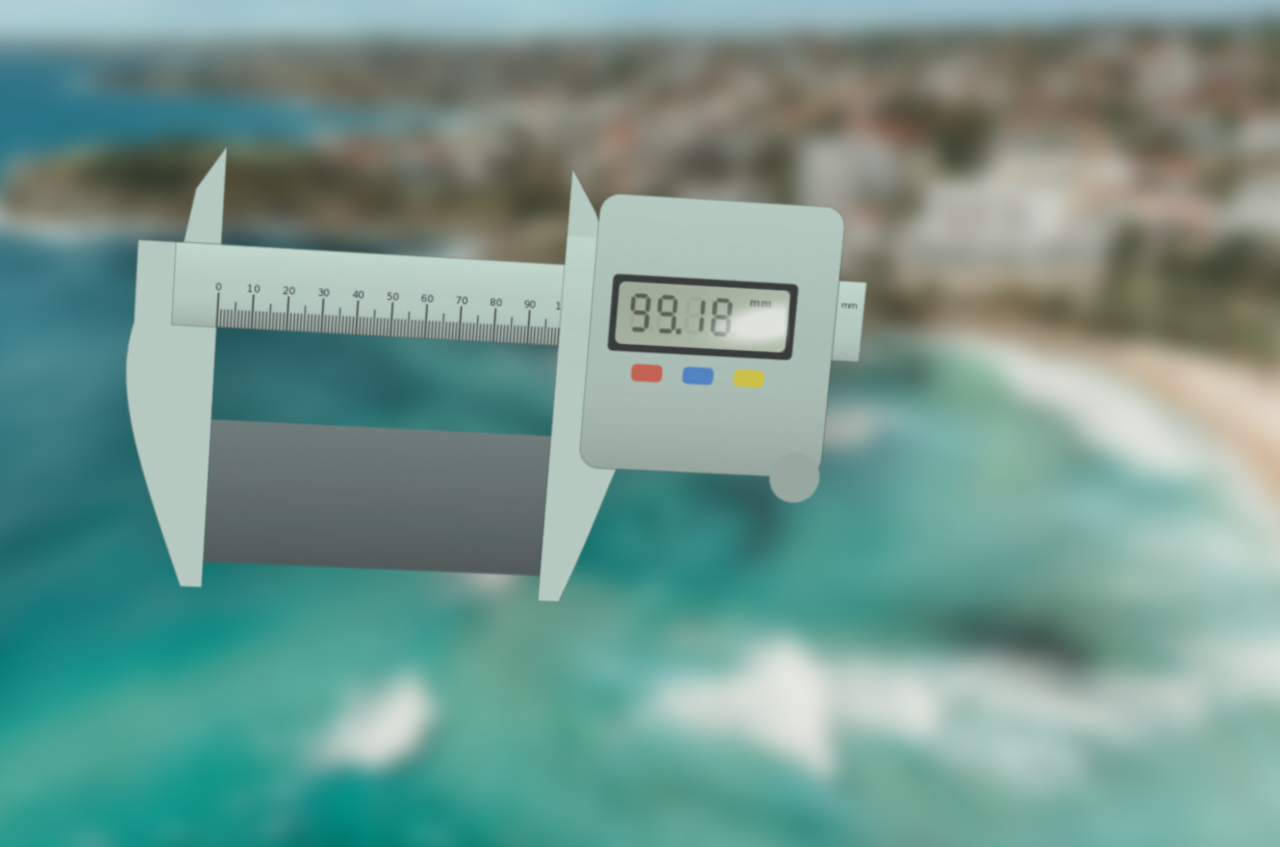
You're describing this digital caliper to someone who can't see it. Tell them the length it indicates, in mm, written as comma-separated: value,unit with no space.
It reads 99.18,mm
